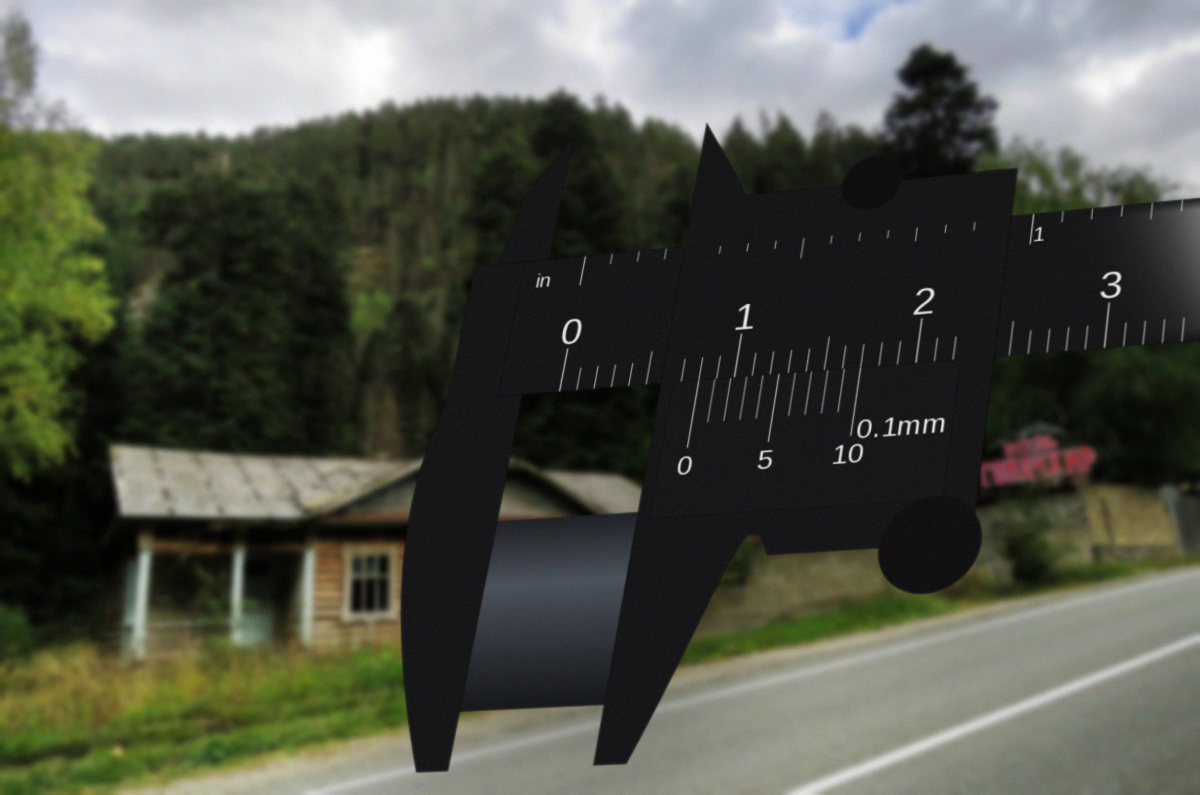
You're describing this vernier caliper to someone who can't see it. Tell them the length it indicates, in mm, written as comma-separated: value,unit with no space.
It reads 8.0,mm
